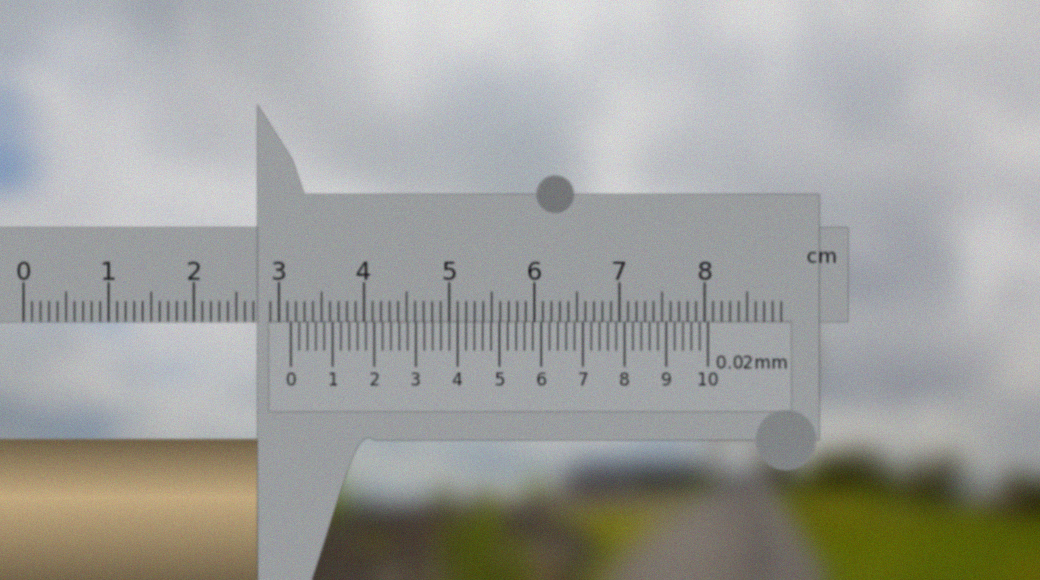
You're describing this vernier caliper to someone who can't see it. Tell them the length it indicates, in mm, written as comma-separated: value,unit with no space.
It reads 31.4,mm
